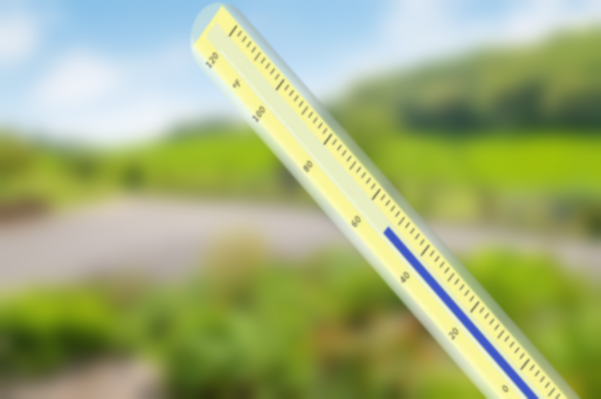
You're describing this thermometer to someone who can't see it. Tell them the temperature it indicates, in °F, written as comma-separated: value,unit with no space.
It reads 52,°F
